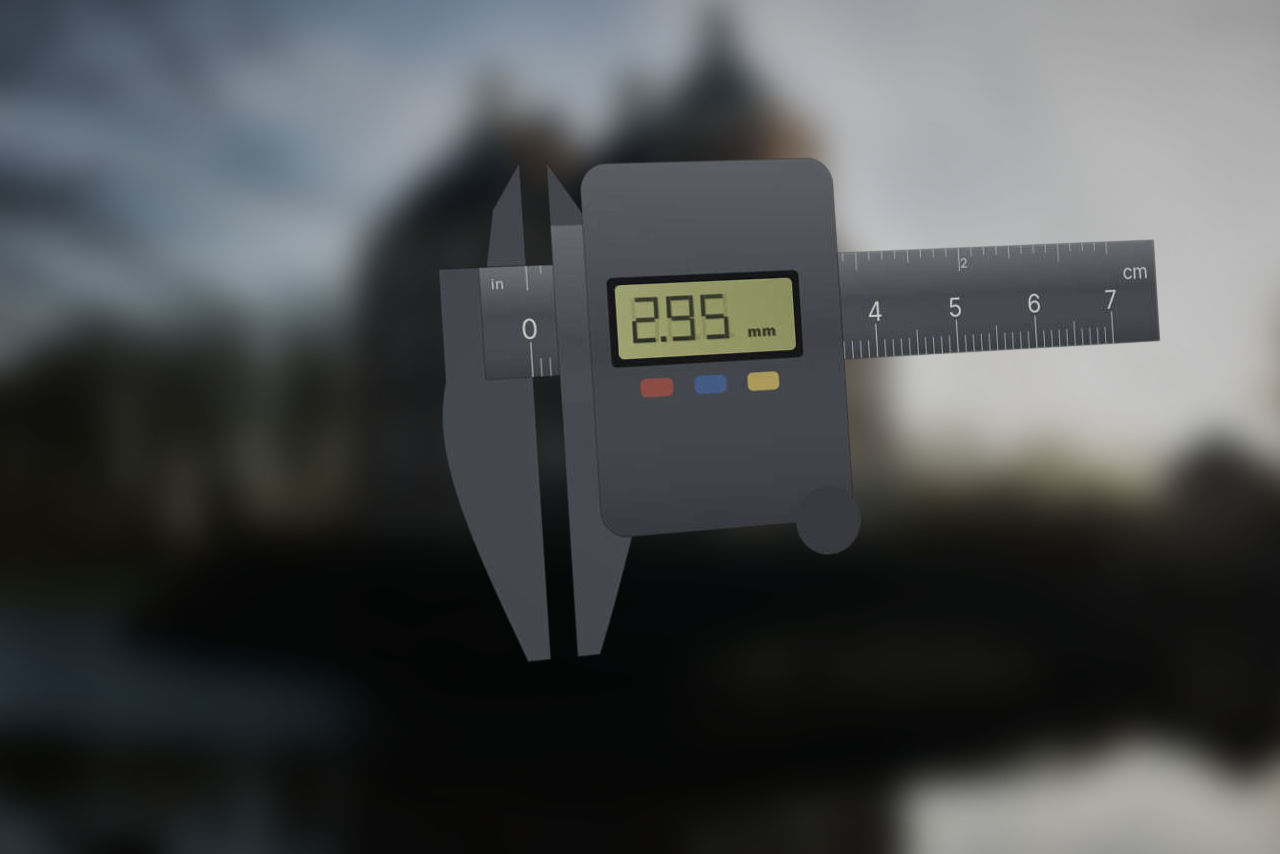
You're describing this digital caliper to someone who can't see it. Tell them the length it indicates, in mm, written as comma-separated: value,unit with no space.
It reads 2.95,mm
